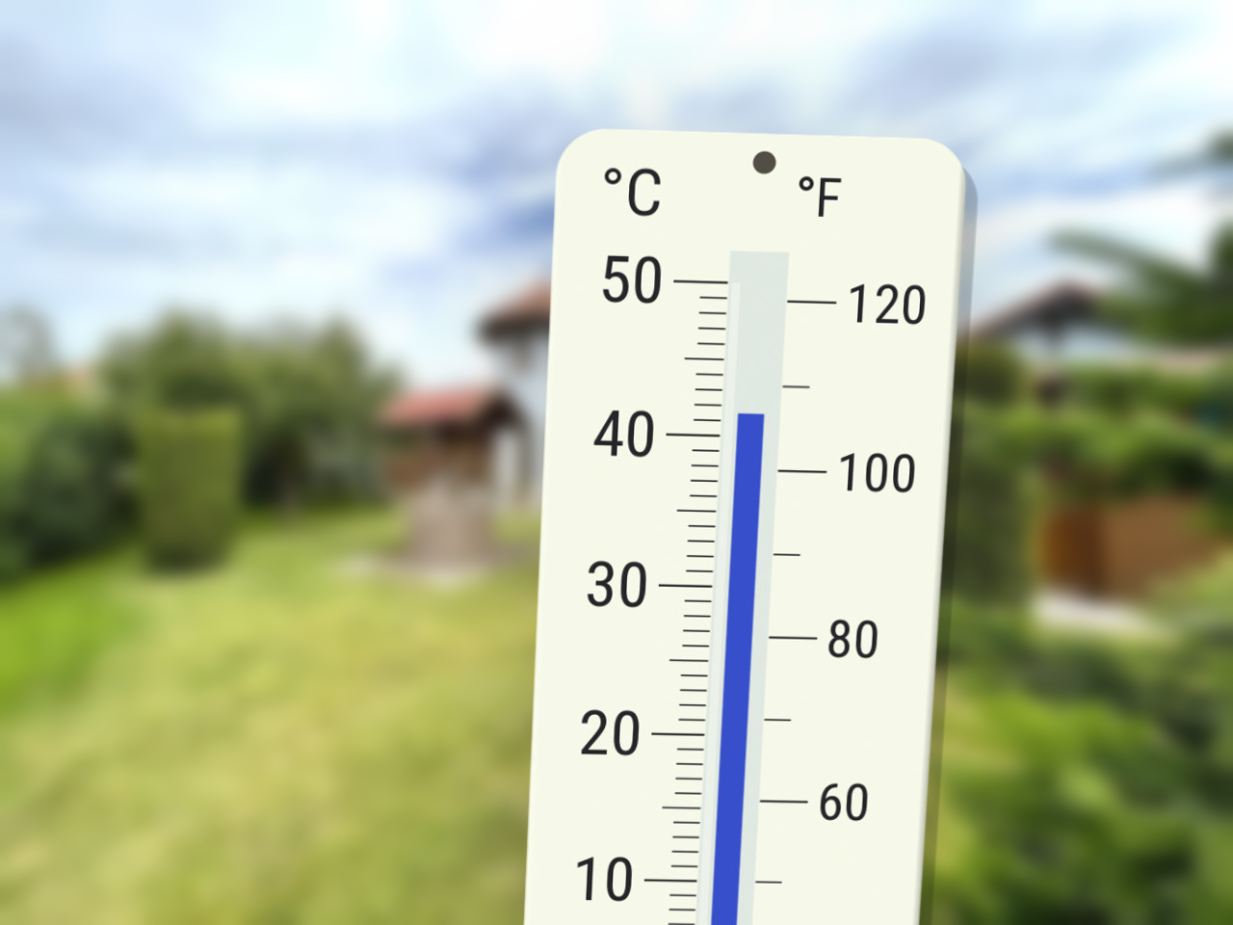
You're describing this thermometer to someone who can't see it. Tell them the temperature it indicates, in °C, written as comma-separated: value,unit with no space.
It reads 41.5,°C
